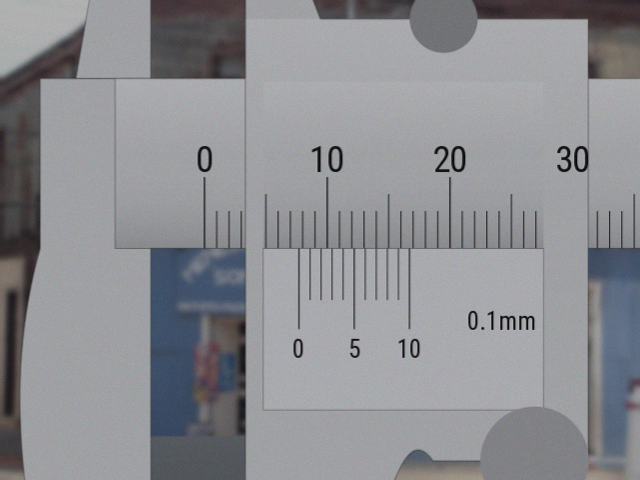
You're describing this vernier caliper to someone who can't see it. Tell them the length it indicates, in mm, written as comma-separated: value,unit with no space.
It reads 7.7,mm
